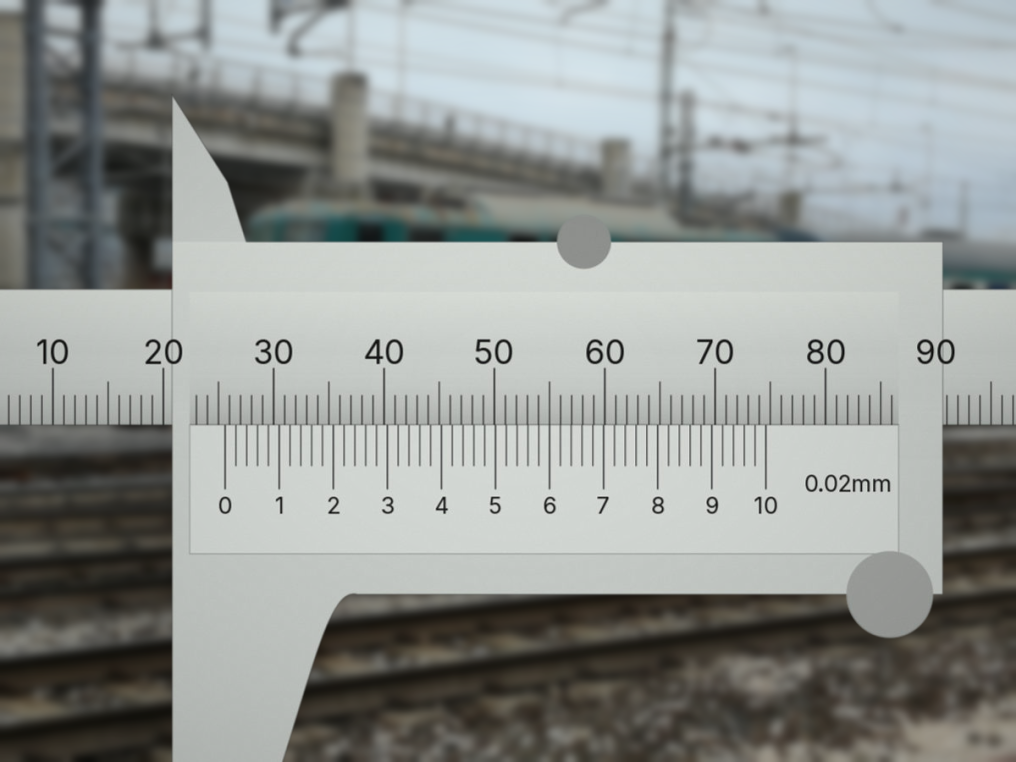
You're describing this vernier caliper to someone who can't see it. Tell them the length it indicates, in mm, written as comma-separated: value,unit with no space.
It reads 25.6,mm
